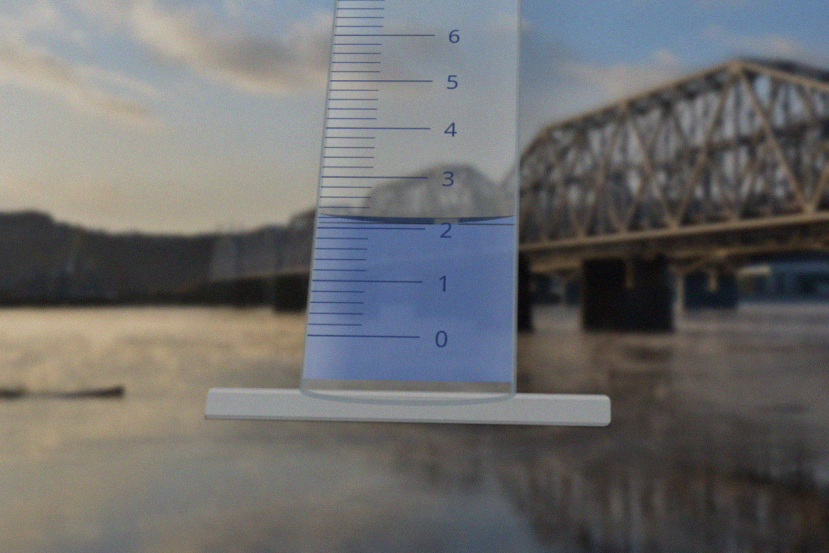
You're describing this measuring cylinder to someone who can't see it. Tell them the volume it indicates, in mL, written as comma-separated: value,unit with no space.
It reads 2.1,mL
